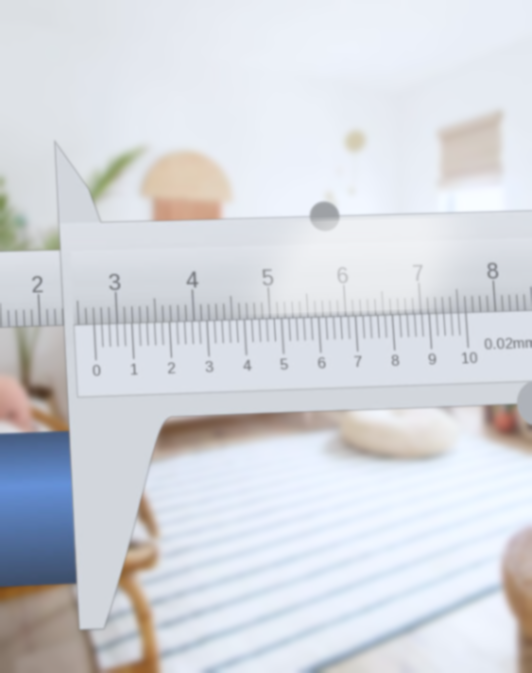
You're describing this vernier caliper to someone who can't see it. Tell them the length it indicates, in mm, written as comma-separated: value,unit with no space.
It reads 27.0,mm
